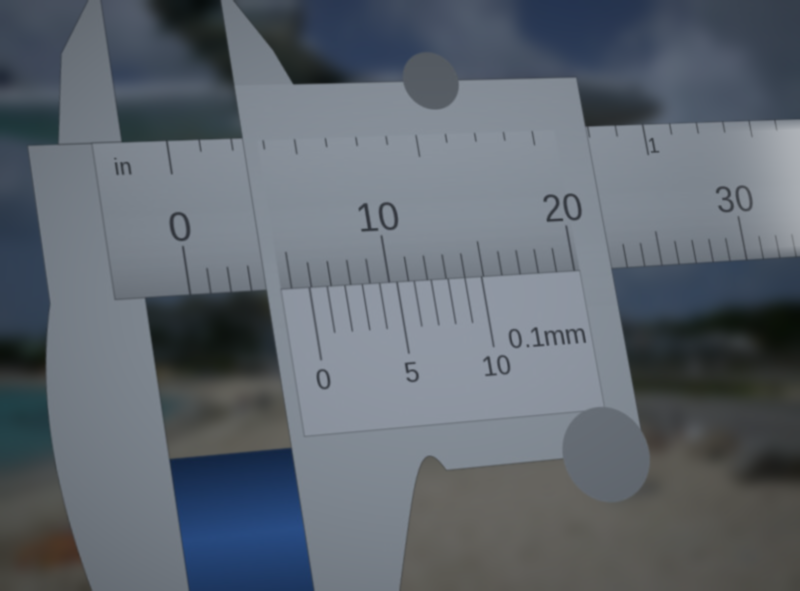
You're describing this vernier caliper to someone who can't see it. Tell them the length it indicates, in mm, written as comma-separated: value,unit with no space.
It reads 5.9,mm
